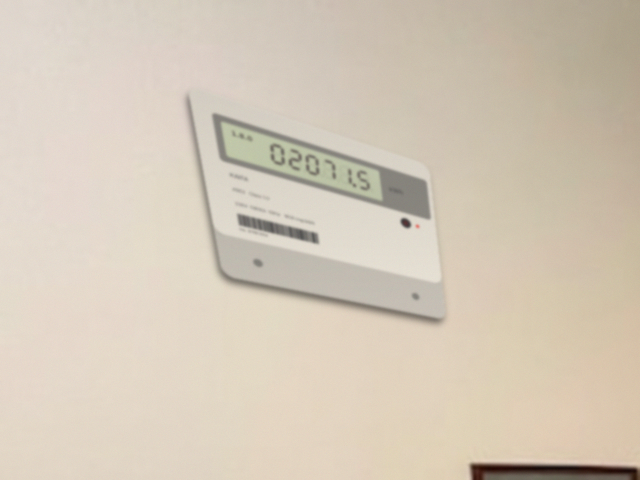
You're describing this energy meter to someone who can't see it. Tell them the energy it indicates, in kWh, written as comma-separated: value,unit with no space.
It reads 2071.5,kWh
